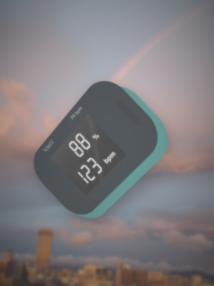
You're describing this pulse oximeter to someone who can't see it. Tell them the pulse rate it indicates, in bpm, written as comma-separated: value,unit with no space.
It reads 123,bpm
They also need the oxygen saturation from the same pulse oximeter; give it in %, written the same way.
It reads 88,%
